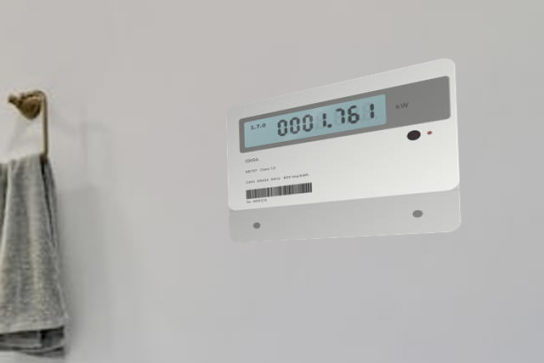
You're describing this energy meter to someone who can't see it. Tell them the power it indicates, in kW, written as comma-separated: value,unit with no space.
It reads 1.761,kW
